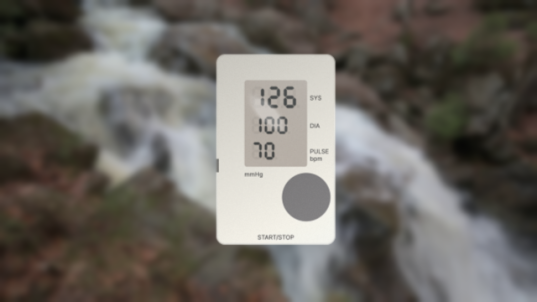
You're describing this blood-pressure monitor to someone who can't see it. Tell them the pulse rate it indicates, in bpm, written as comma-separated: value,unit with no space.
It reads 70,bpm
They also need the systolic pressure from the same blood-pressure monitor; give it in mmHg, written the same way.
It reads 126,mmHg
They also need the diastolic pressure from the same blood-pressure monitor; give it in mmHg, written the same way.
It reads 100,mmHg
